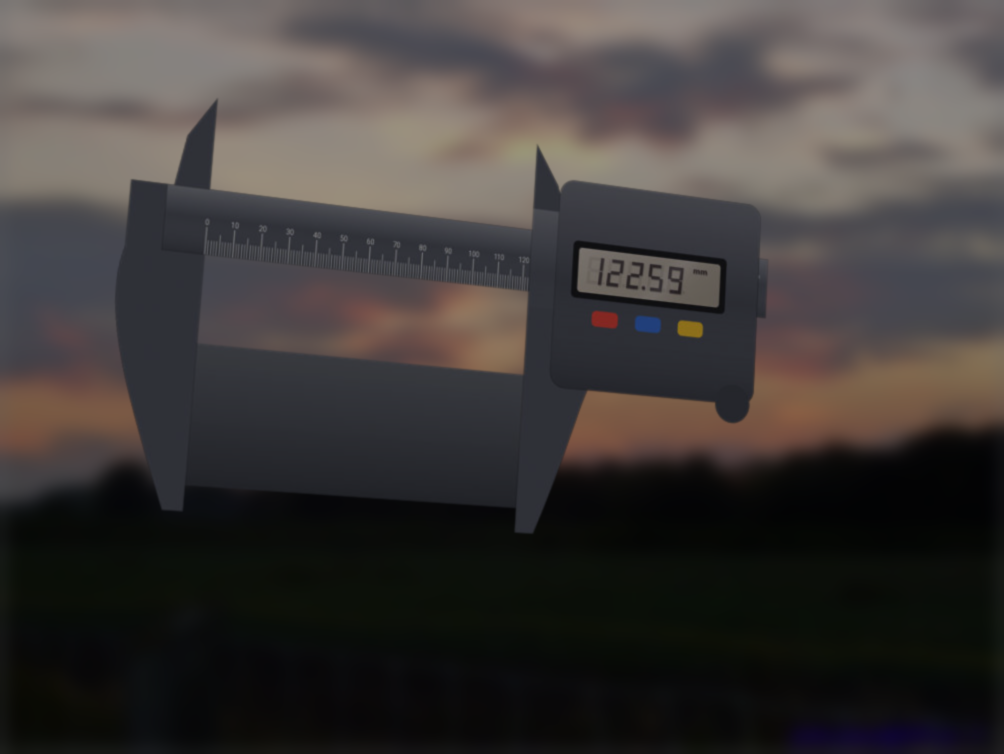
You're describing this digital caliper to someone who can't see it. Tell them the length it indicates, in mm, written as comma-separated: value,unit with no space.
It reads 122.59,mm
